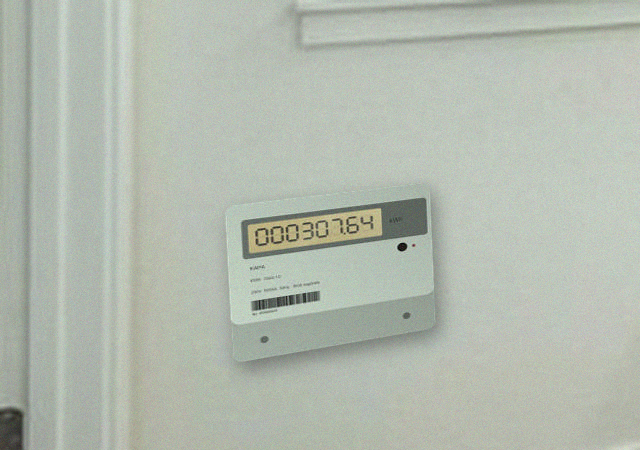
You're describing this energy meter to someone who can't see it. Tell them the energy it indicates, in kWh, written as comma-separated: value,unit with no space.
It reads 307.64,kWh
